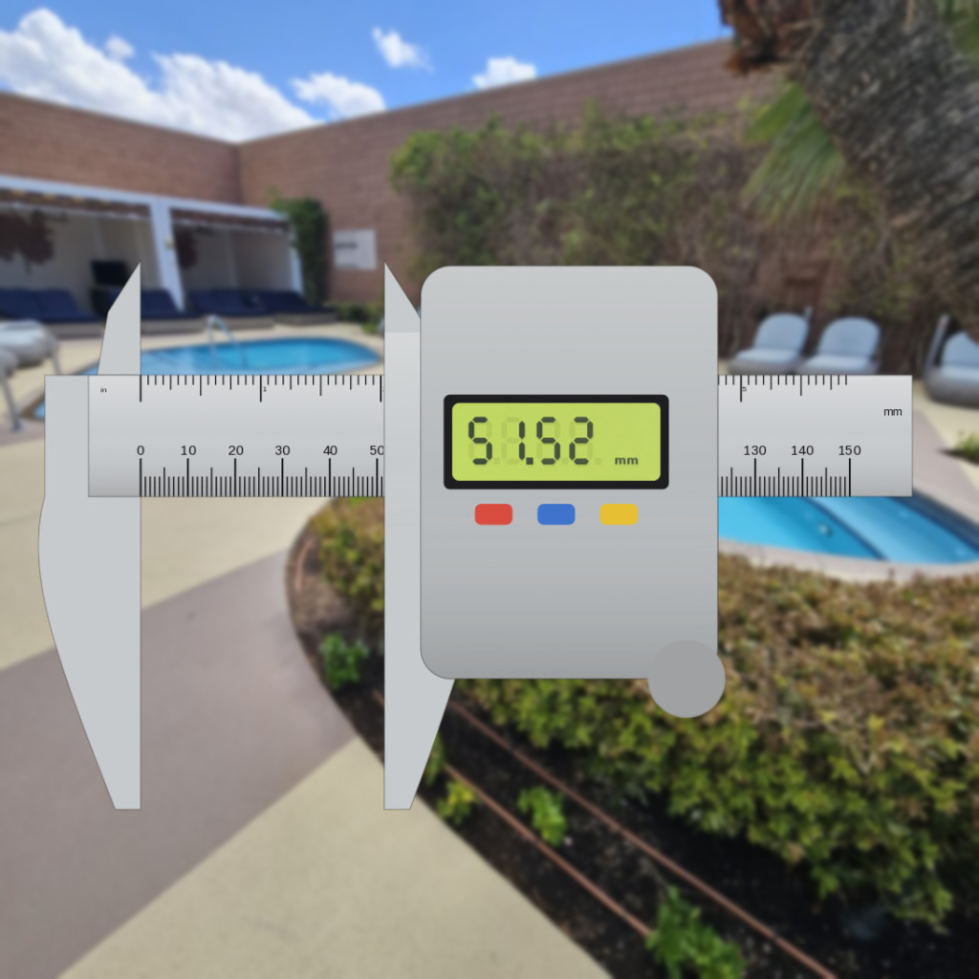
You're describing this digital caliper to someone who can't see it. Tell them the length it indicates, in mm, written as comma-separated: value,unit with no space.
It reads 51.52,mm
